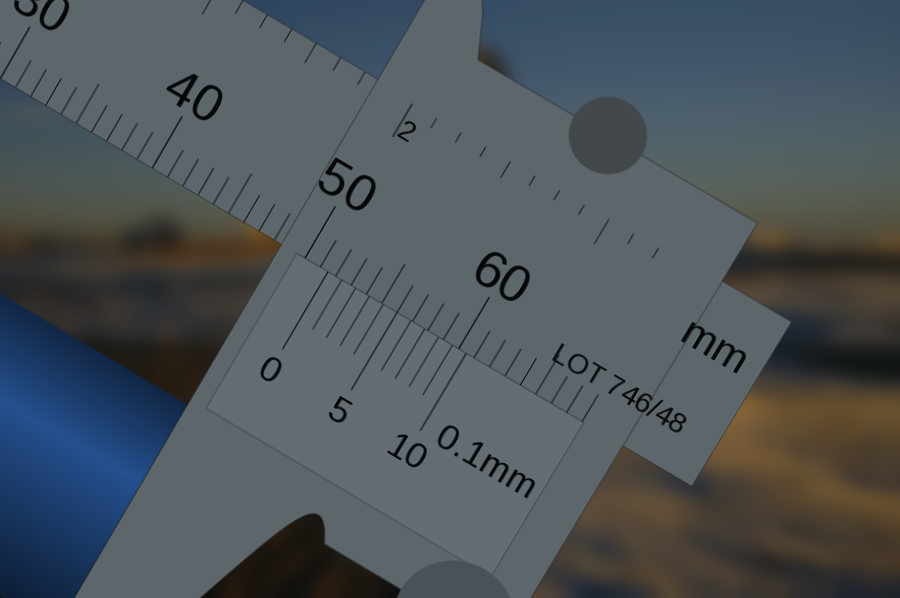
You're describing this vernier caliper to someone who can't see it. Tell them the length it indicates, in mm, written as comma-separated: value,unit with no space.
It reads 51.5,mm
